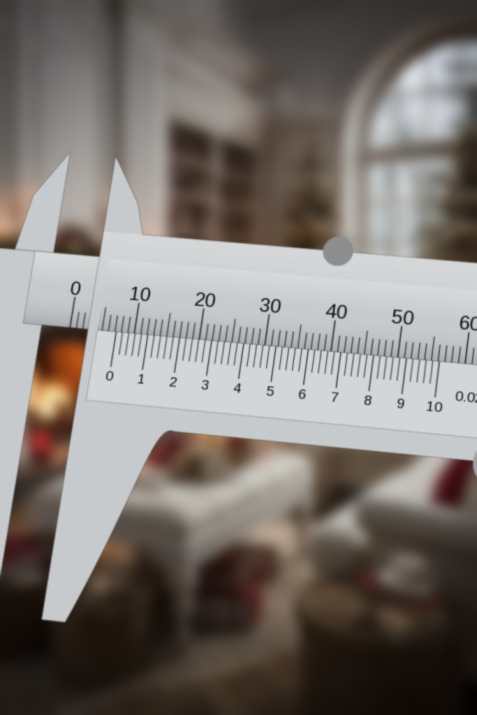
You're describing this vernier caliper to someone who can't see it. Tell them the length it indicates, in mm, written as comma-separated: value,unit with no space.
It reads 7.2,mm
